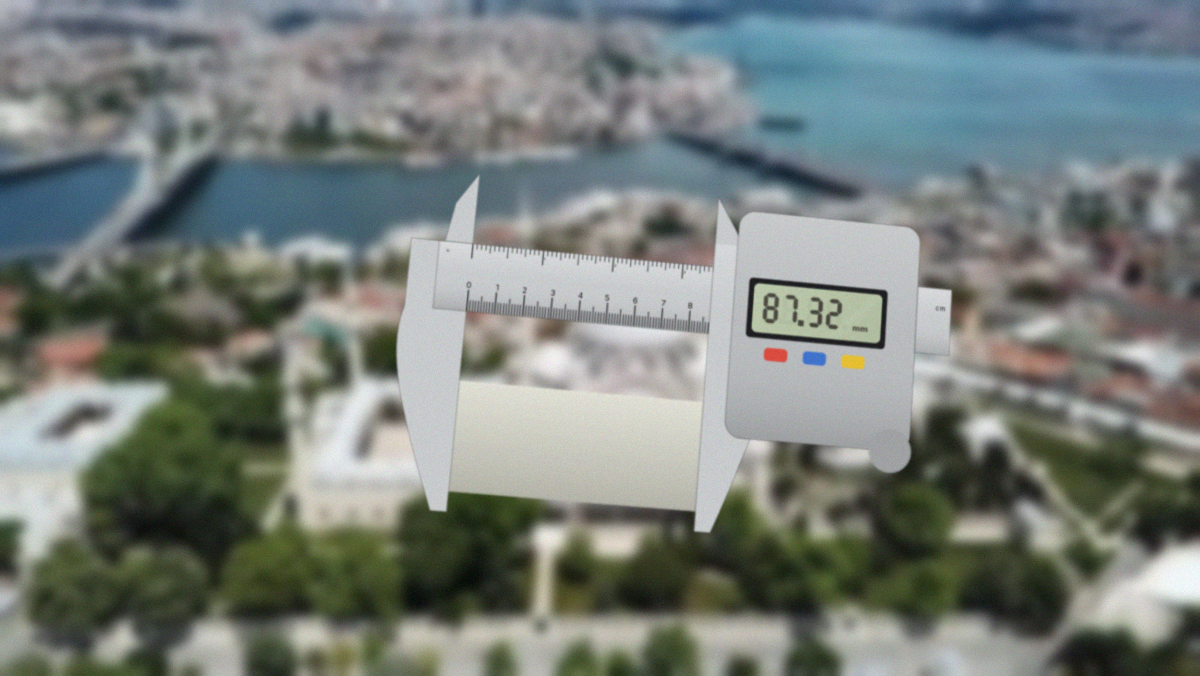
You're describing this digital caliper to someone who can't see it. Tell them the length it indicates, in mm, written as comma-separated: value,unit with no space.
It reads 87.32,mm
